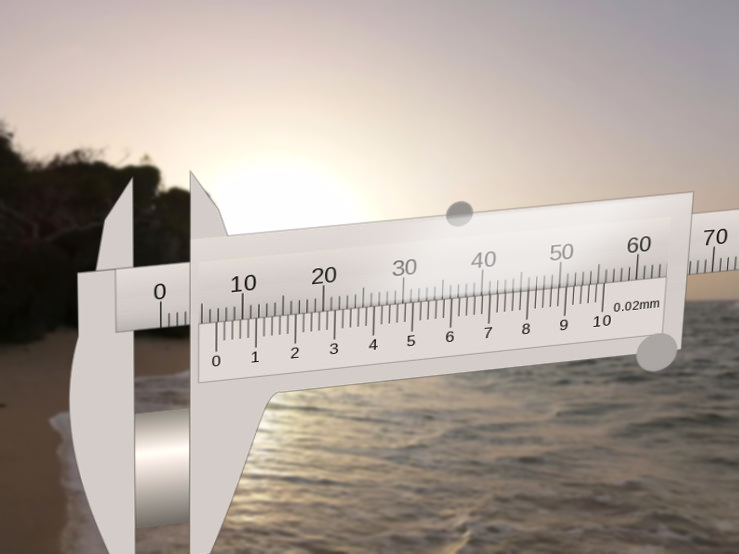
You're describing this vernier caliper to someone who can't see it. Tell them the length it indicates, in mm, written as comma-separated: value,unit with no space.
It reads 6.8,mm
